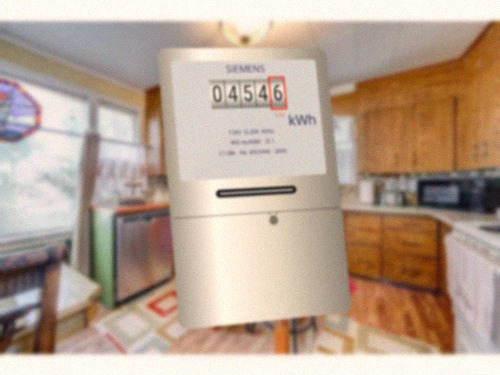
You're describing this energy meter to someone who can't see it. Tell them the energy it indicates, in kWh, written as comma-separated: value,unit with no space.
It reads 454.6,kWh
